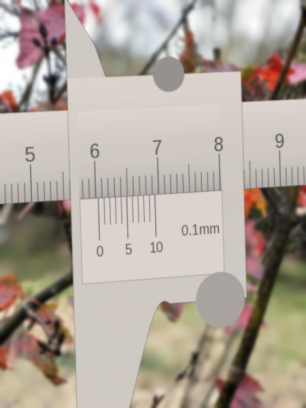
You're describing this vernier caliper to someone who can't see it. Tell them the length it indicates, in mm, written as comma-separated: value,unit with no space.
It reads 60.4,mm
